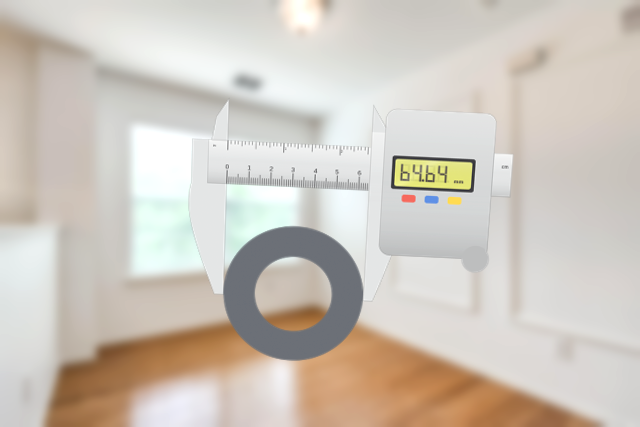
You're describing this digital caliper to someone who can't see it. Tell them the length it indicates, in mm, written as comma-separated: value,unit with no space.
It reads 64.64,mm
